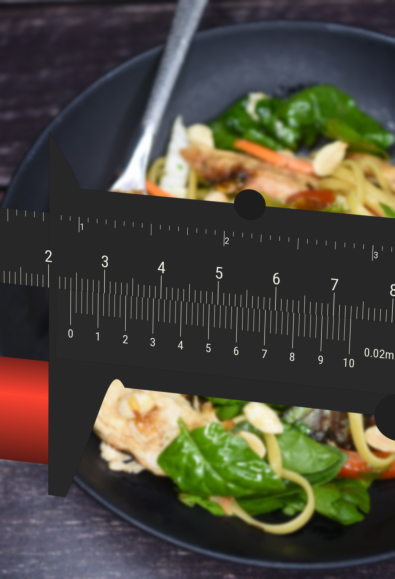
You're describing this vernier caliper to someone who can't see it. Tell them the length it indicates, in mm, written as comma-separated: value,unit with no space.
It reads 24.0,mm
